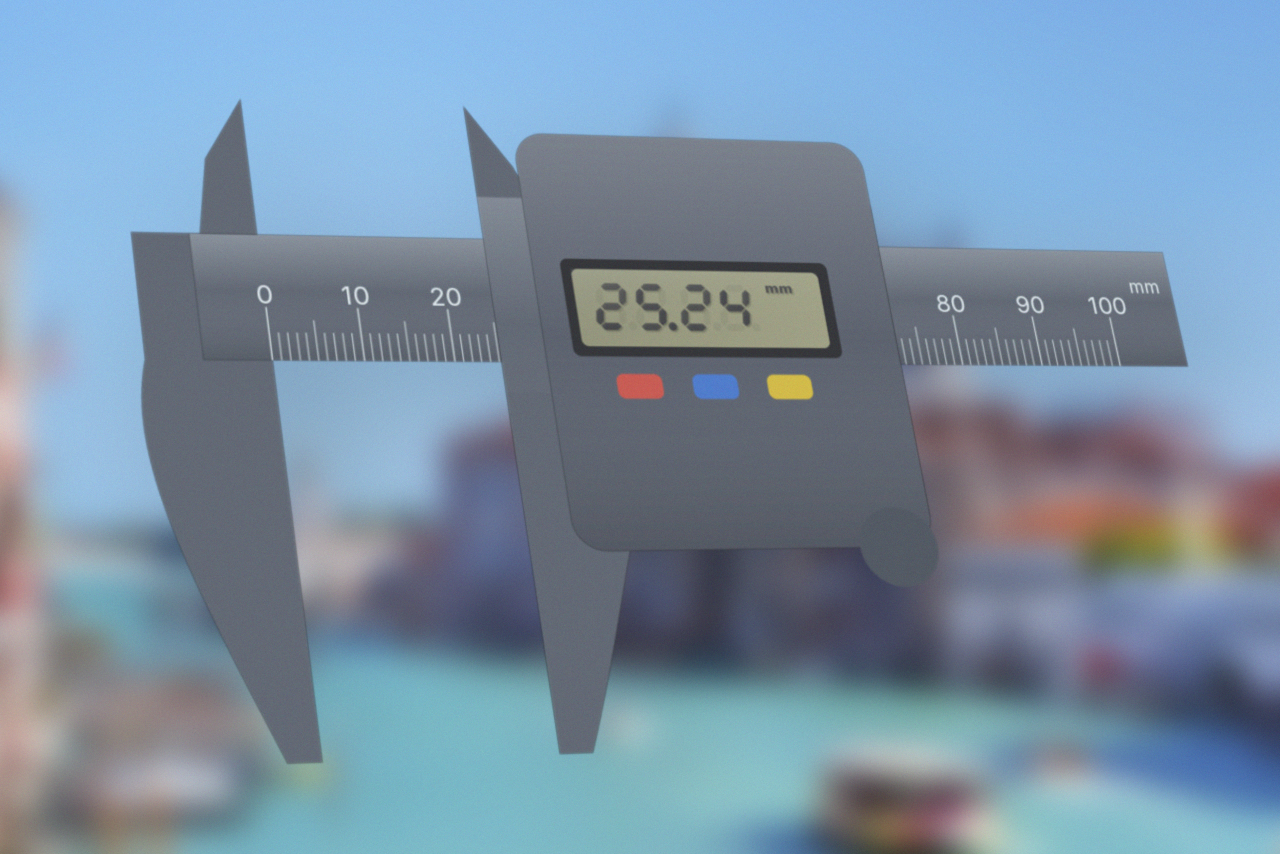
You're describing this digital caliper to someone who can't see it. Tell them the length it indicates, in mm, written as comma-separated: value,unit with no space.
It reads 25.24,mm
